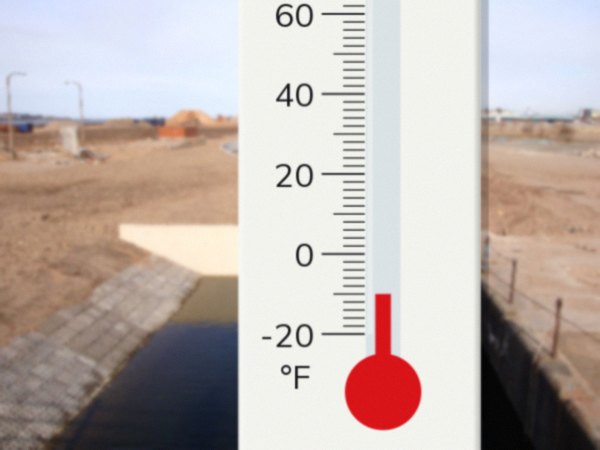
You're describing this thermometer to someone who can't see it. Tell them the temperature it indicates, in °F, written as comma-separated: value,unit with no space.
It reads -10,°F
